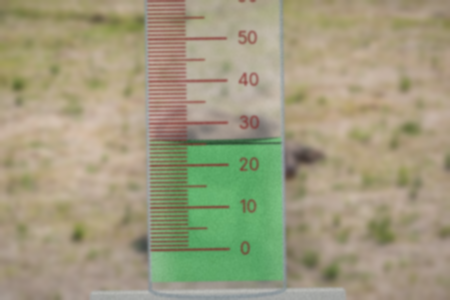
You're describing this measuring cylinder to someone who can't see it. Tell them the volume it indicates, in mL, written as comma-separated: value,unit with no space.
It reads 25,mL
